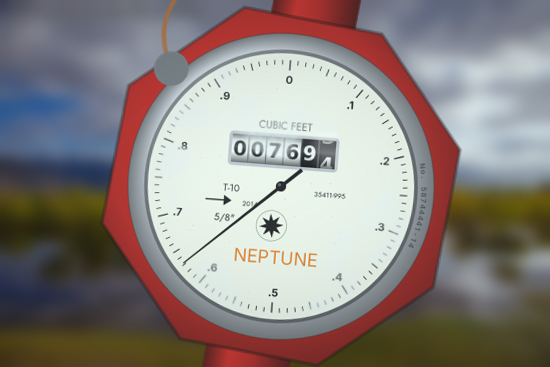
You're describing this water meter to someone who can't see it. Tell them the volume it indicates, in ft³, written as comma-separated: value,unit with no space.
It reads 7693.63,ft³
